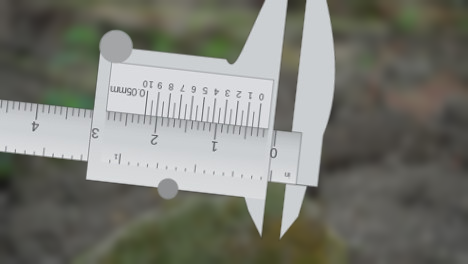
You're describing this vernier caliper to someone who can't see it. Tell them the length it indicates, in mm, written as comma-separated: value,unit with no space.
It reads 3.0,mm
